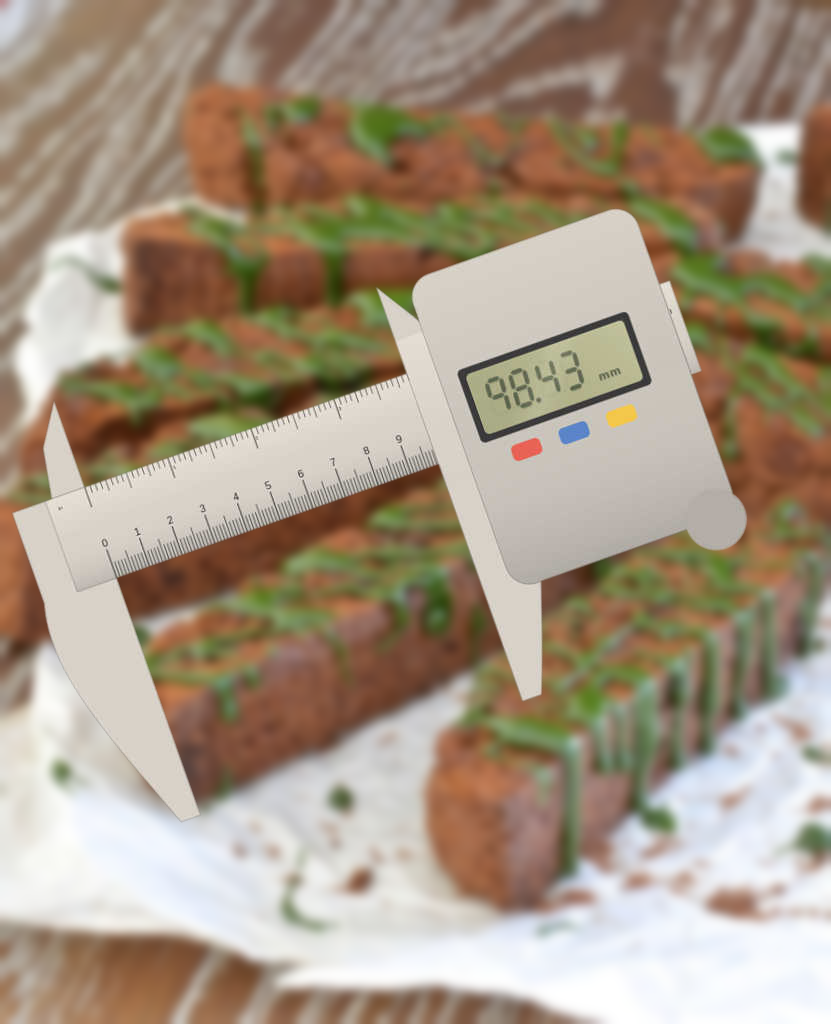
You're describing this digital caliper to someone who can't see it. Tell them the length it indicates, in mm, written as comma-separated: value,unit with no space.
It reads 98.43,mm
